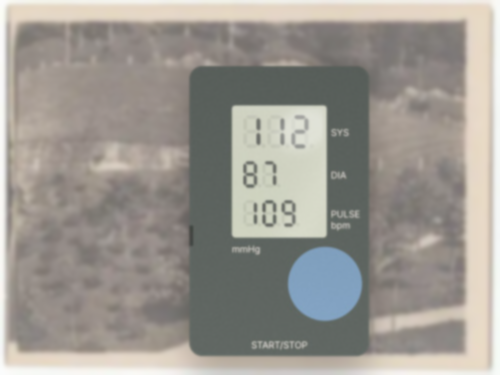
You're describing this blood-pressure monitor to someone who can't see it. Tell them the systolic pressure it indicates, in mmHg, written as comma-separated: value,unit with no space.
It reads 112,mmHg
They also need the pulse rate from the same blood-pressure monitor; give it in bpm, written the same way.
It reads 109,bpm
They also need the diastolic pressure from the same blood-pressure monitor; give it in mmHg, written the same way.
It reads 87,mmHg
